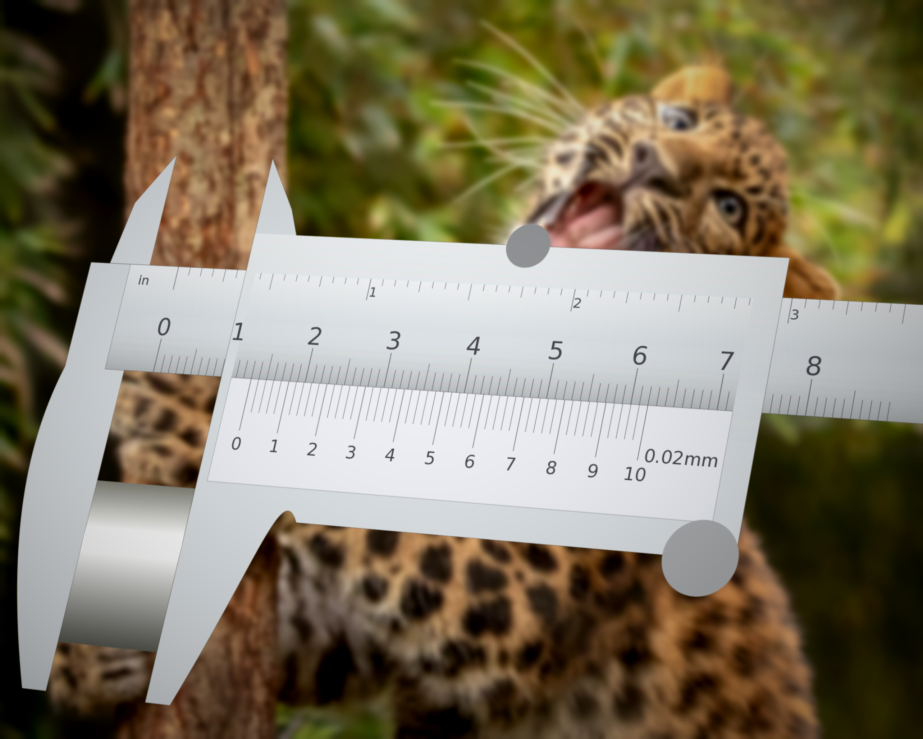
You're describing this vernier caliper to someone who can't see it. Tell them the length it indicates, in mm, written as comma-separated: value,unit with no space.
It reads 13.0,mm
